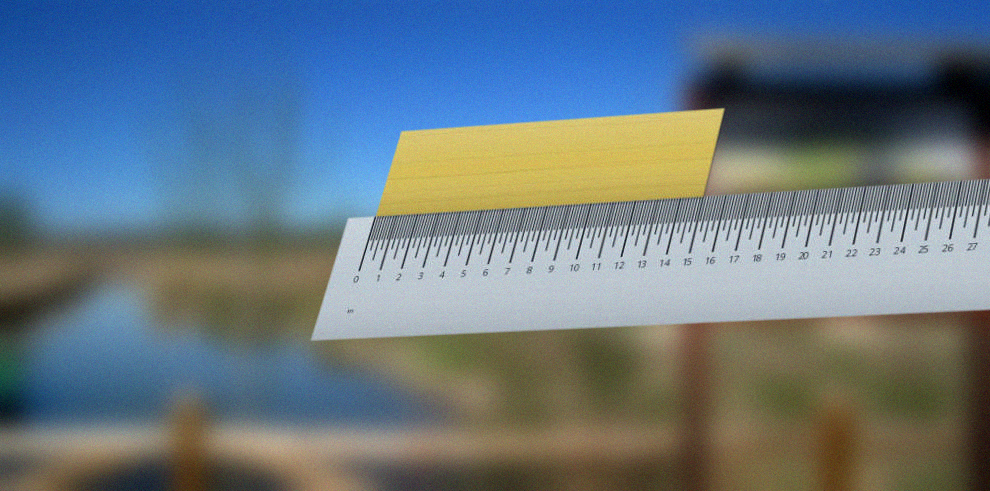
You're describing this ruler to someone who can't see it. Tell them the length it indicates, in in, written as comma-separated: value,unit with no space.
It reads 15,in
